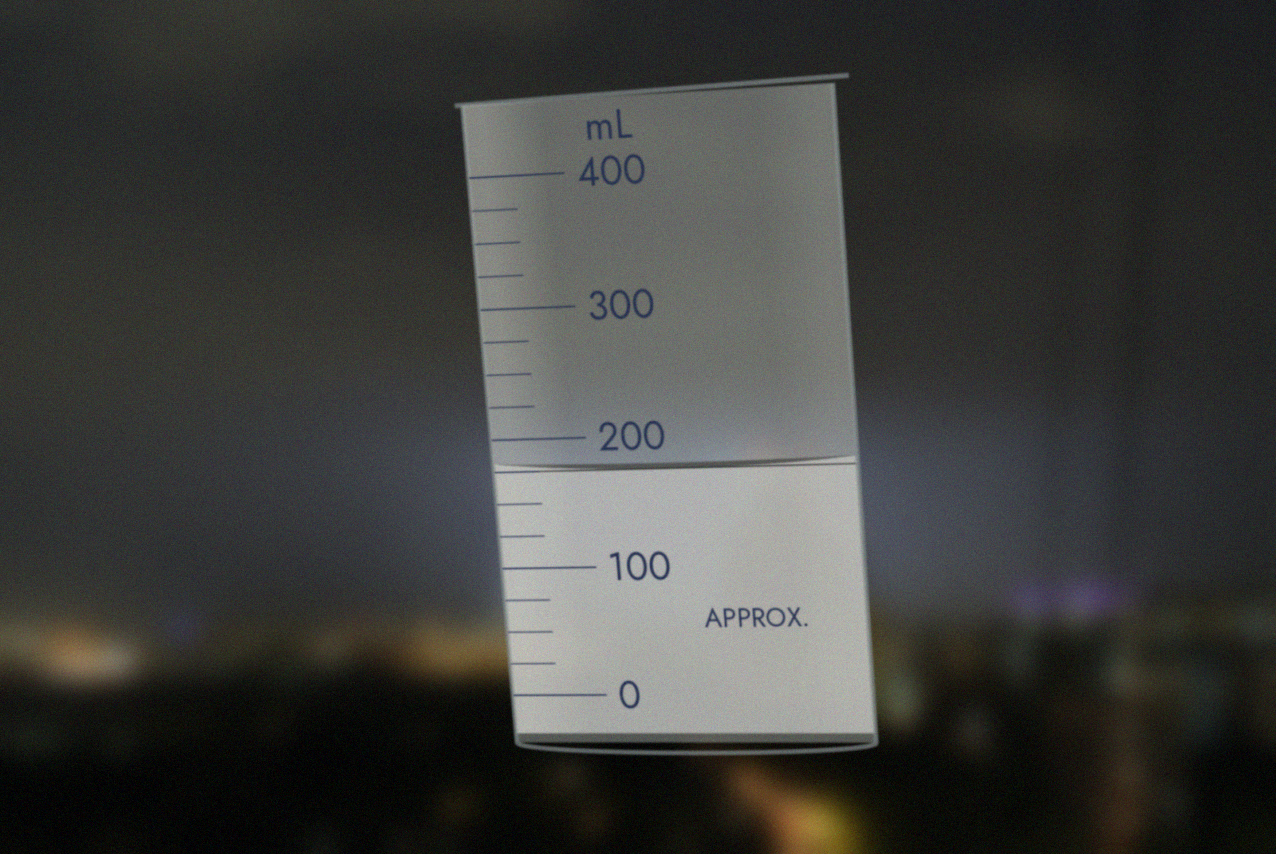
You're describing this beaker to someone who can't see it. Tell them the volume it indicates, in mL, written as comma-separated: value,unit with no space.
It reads 175,mL
